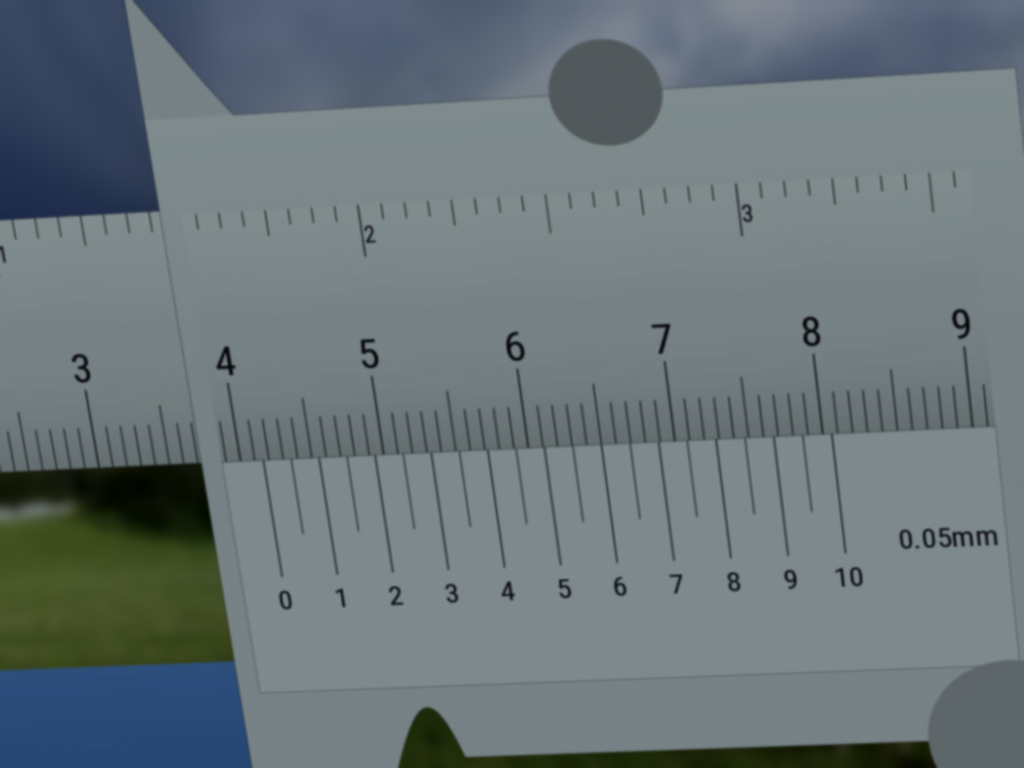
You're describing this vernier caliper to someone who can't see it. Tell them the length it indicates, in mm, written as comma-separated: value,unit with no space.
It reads 41.6,mm
